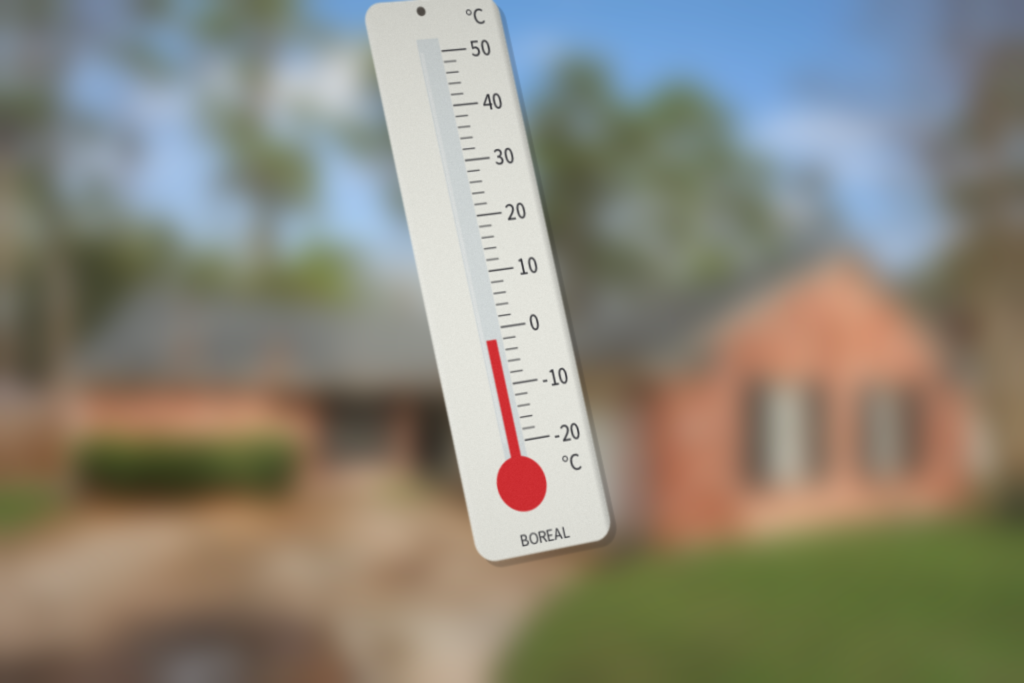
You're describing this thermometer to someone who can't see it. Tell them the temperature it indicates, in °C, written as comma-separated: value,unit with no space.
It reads -2,°C
